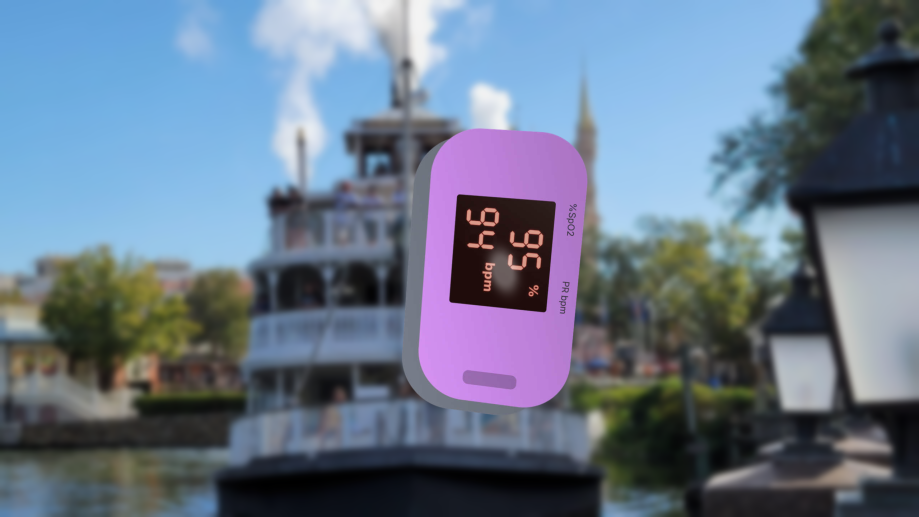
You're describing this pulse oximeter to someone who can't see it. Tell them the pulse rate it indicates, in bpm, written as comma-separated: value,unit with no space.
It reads 94,bpm
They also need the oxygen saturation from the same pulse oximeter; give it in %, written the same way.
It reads 95,%
